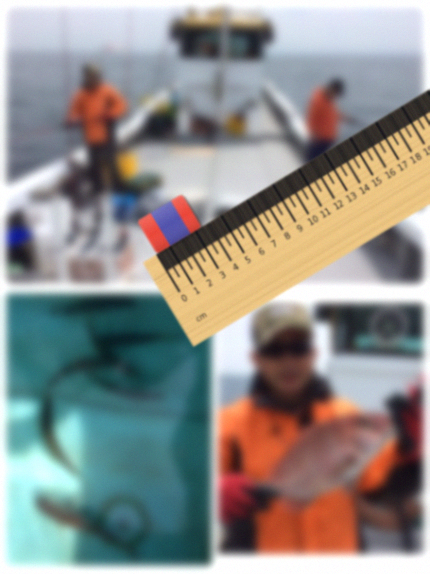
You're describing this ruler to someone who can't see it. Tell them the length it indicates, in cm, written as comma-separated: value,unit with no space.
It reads 3.5,cm
